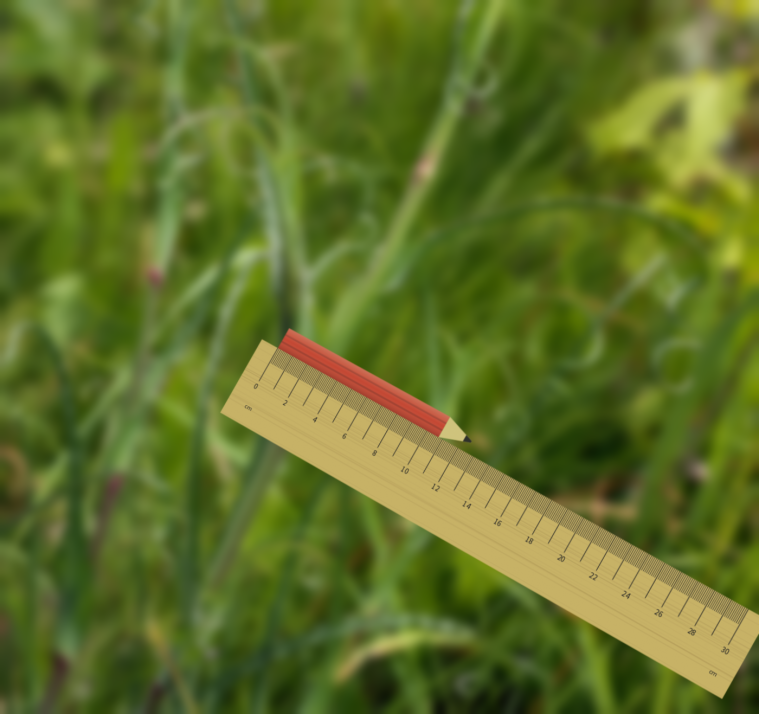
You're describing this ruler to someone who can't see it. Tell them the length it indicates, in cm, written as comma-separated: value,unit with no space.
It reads 12.5,cm
